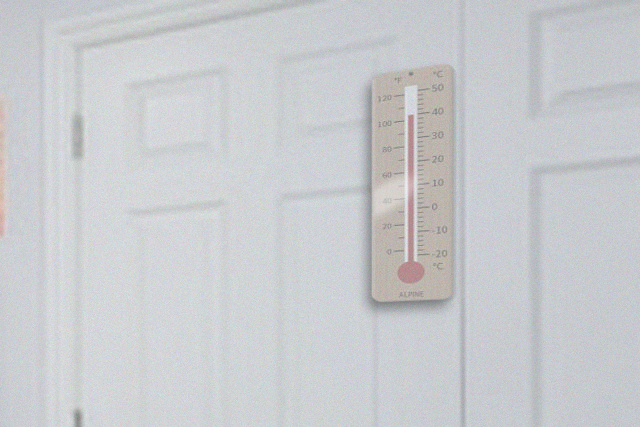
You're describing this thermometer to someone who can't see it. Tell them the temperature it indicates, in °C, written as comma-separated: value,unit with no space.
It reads 40,°C
